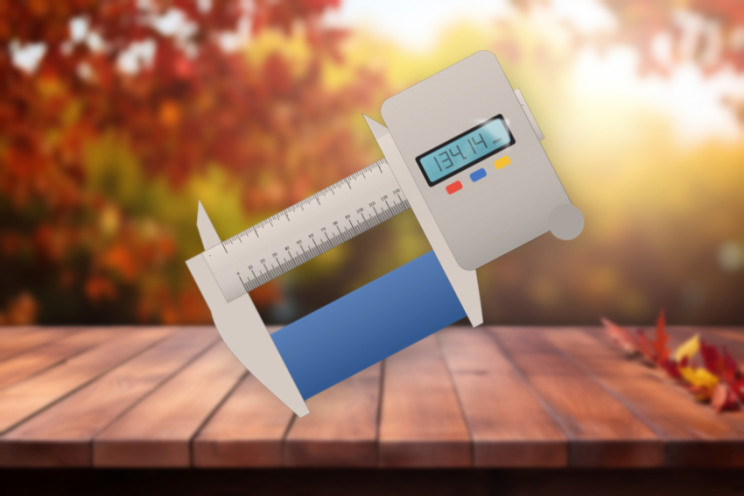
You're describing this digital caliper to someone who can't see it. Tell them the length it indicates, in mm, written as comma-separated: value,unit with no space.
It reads 134.14,mm
